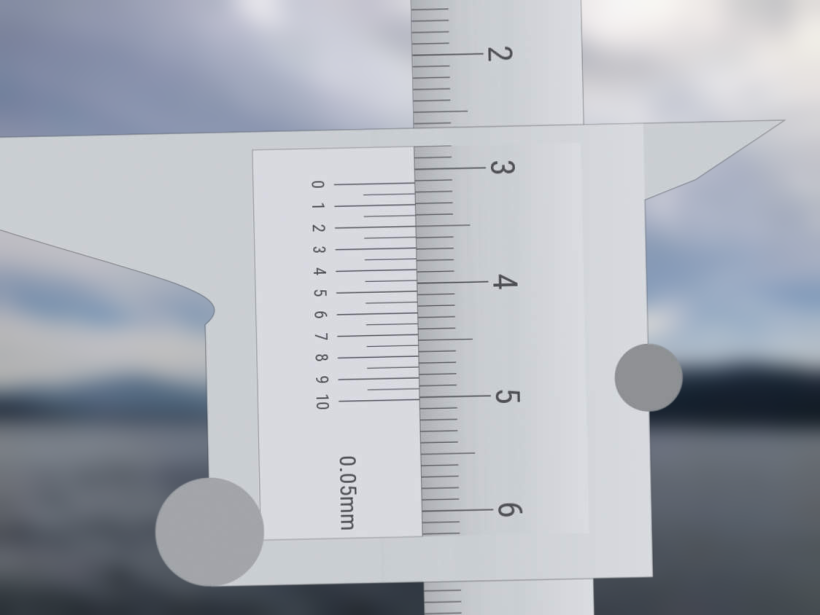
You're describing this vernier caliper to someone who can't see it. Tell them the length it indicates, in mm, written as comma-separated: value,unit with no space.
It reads 31.2,mm
